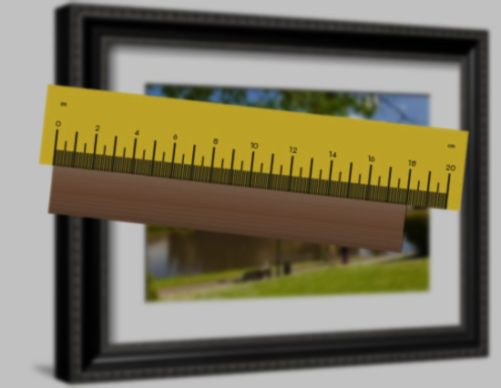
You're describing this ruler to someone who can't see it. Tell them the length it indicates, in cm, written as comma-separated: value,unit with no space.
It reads 18,cm
